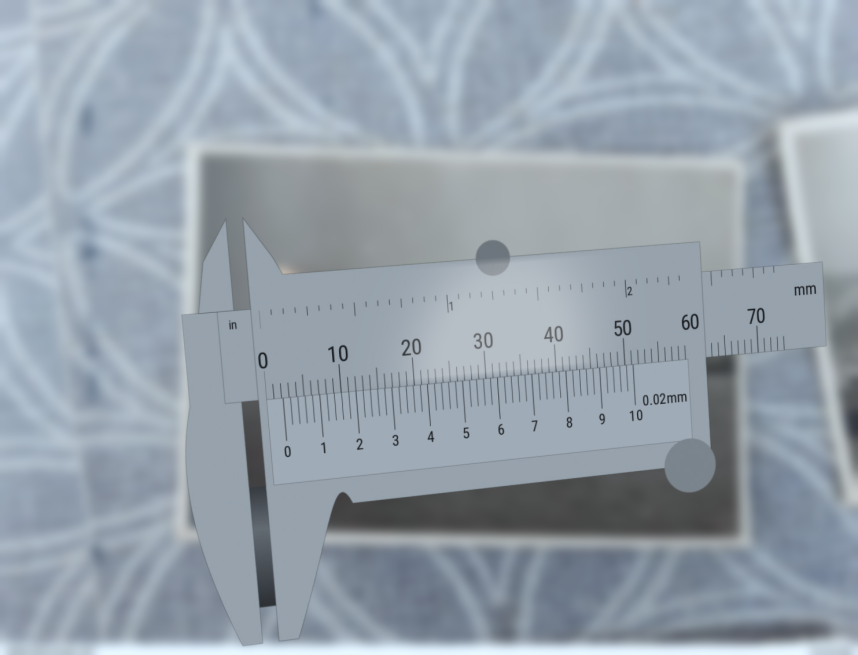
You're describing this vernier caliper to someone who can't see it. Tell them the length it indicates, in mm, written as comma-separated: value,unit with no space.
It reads 2.2,mm
